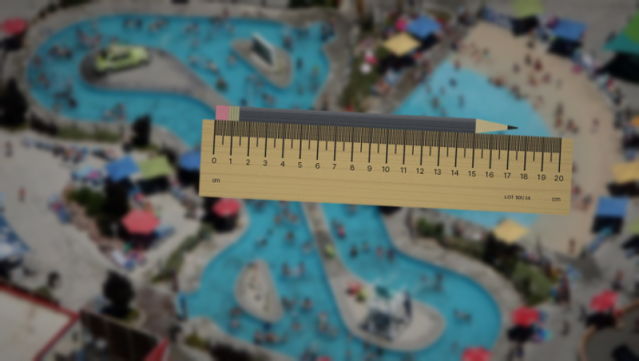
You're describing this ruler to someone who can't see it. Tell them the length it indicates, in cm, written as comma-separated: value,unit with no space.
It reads 17.5,cm
